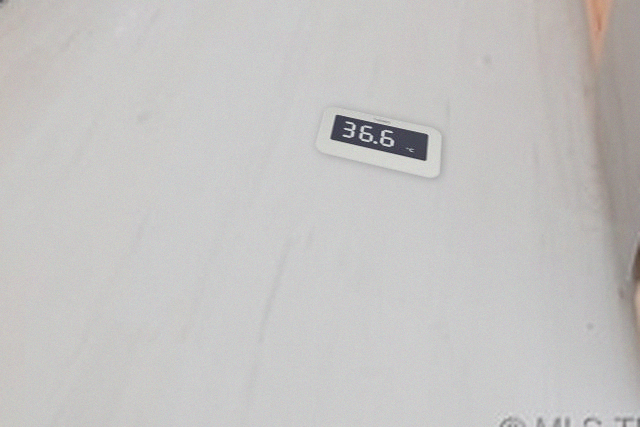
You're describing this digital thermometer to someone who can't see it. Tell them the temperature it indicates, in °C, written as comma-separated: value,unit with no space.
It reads 36.6,°C
